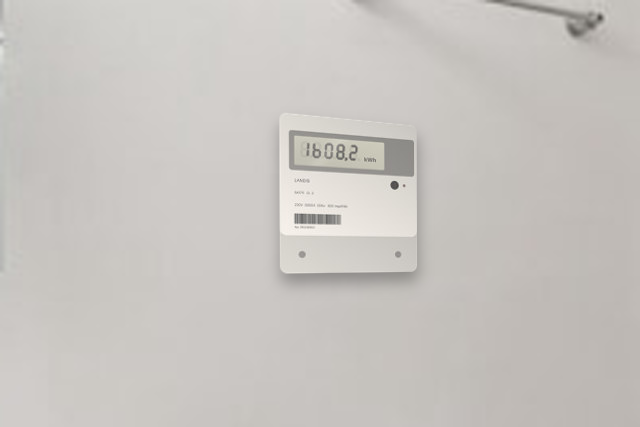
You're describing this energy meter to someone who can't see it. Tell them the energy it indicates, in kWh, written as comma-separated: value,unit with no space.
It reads 1608.2,kWh
